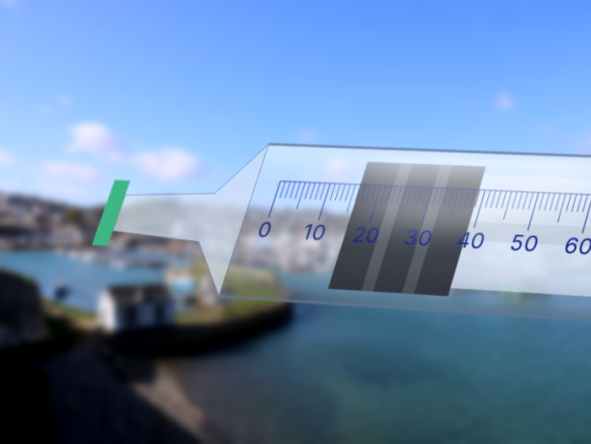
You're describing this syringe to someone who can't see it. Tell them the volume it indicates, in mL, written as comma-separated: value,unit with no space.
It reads 16,mL
